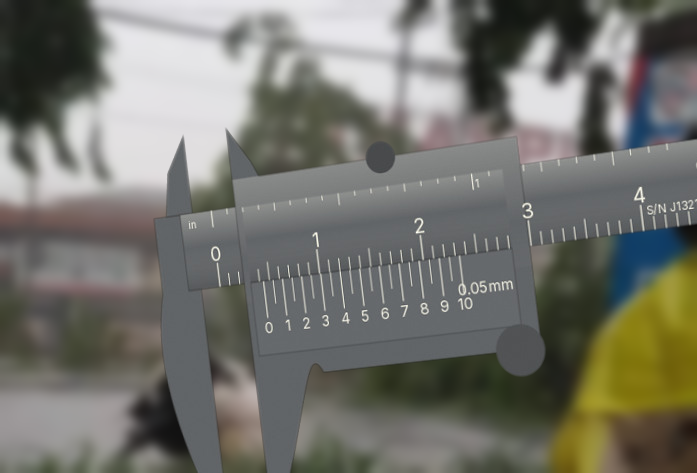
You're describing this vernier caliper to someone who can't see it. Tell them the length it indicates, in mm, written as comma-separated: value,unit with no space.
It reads 4.4,mm
